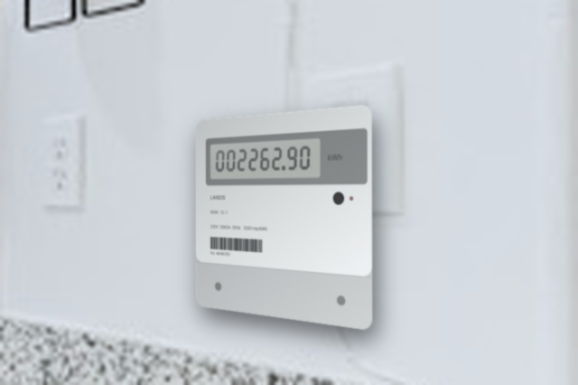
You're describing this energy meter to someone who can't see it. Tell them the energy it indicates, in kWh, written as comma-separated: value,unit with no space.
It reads 2262.90,kWh
